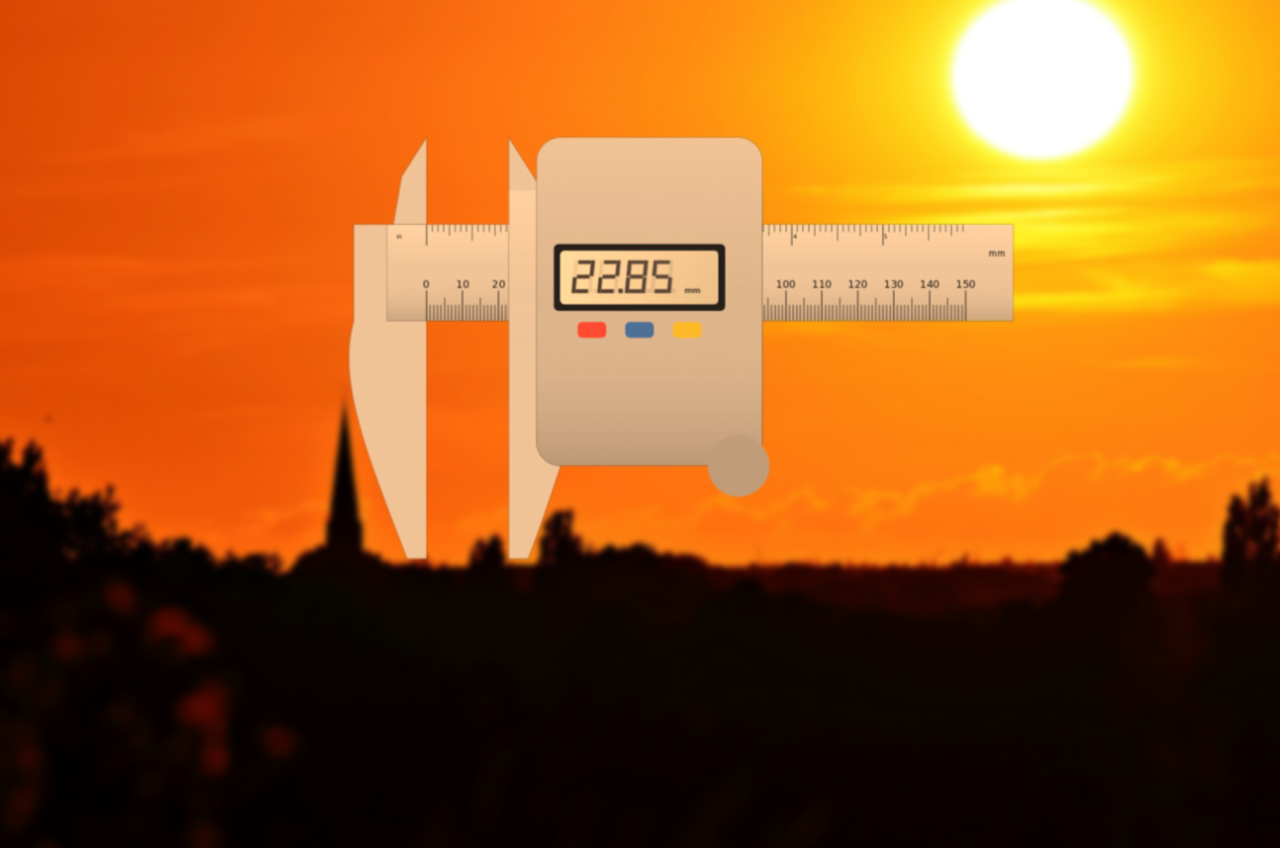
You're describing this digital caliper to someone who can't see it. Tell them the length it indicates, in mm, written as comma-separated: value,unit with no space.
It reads 22.85,mm
